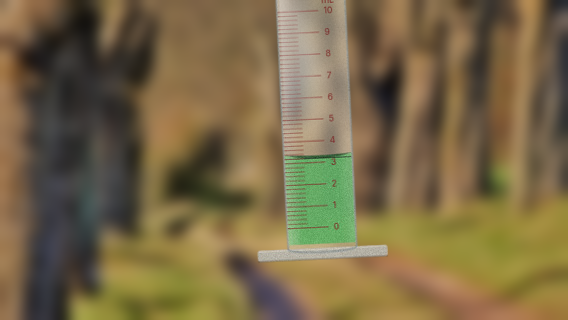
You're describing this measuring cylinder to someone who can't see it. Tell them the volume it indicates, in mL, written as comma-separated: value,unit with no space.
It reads 3.2,mL
